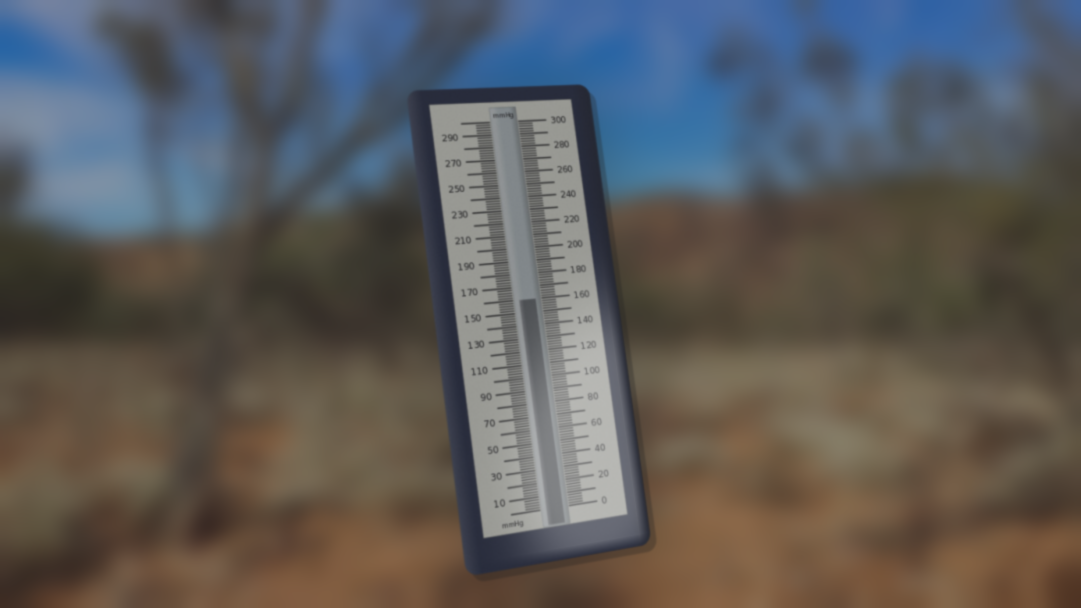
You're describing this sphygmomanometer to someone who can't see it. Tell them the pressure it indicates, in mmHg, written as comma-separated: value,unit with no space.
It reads 160,mmHg
